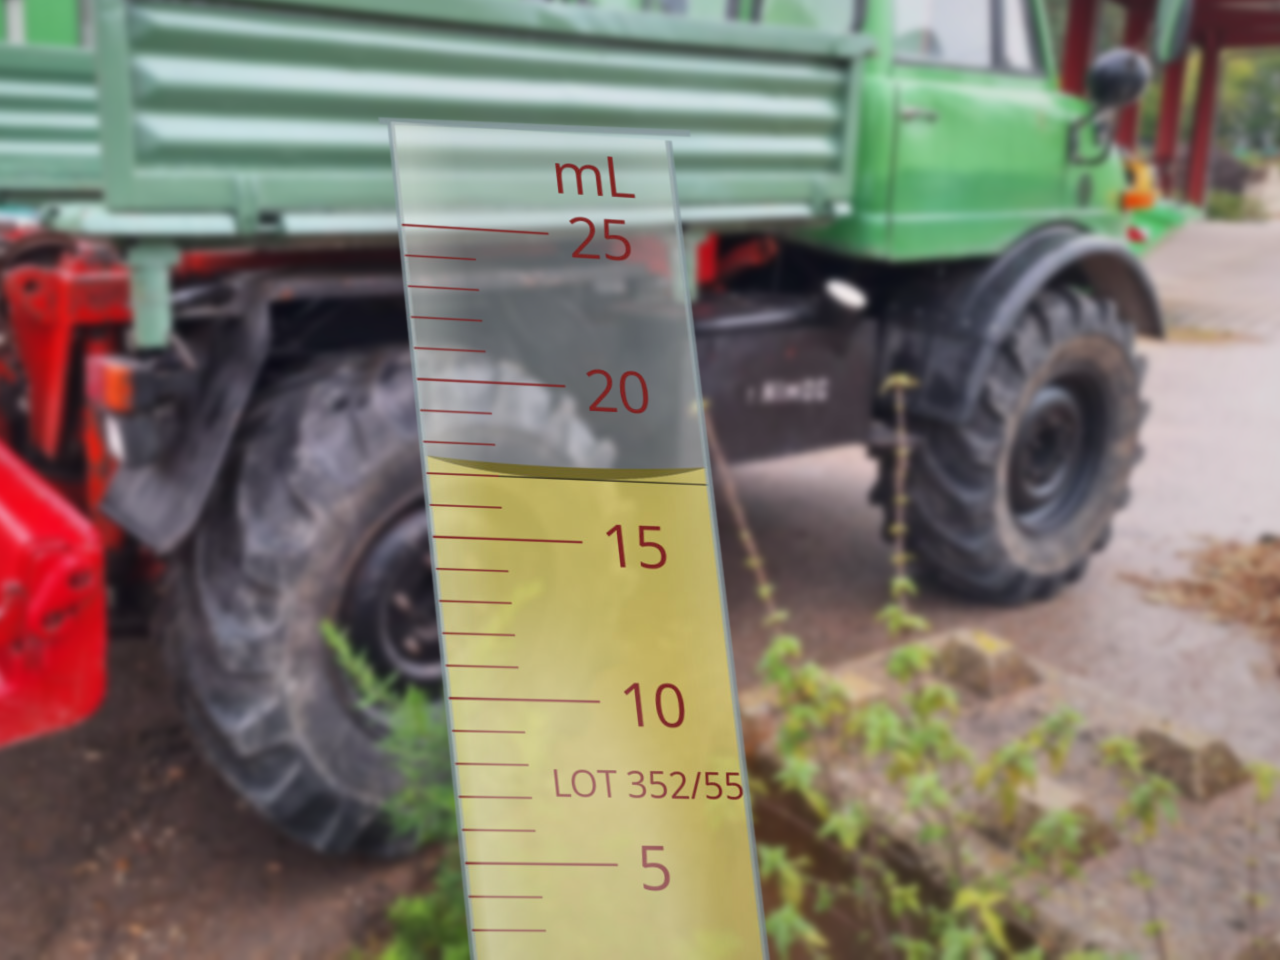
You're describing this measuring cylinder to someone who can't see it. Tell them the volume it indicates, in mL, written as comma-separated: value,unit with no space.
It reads 17,mL
